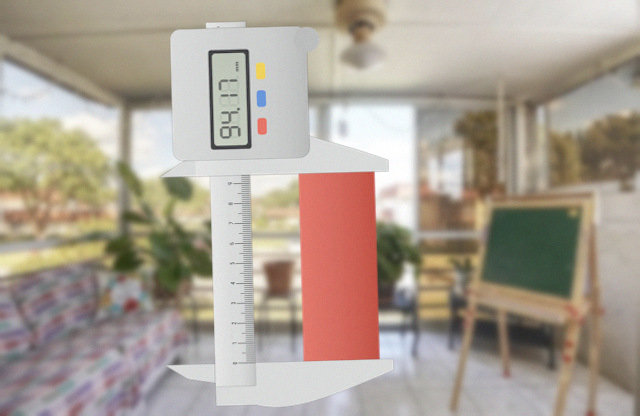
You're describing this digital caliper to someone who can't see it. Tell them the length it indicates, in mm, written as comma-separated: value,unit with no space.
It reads 94.17,mm
